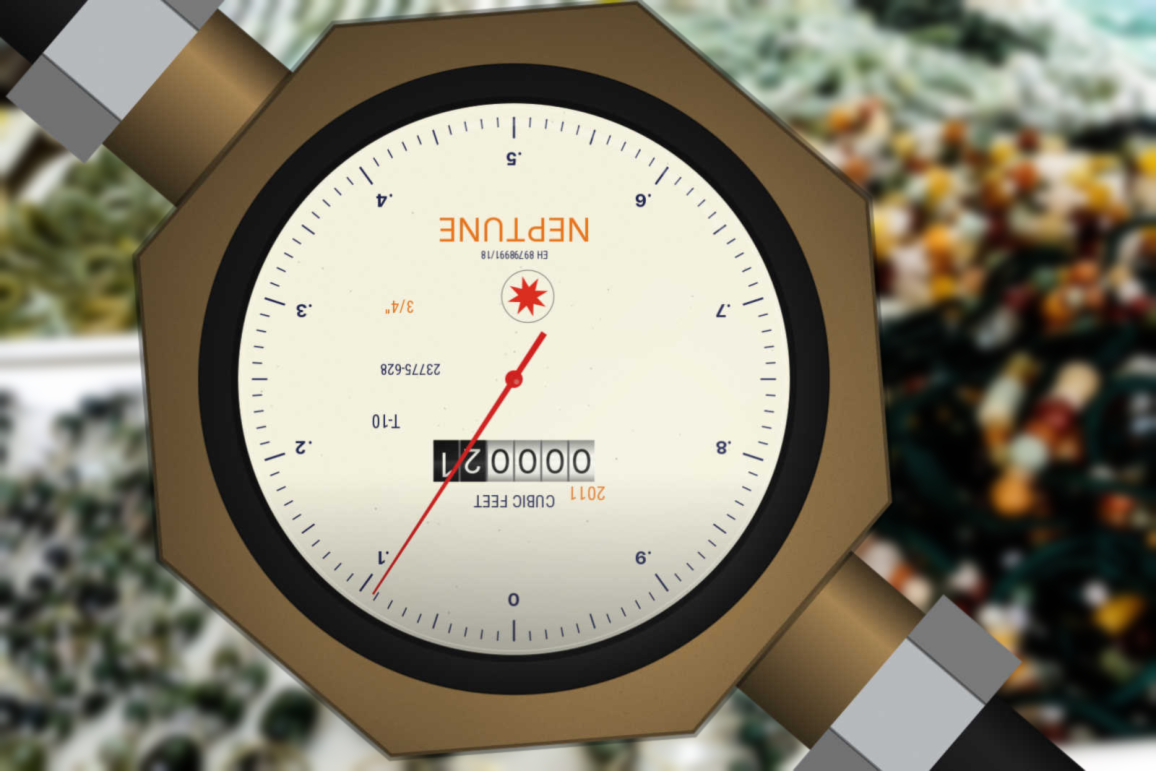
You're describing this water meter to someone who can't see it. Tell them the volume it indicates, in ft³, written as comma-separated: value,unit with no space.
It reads 21.09,ft³
